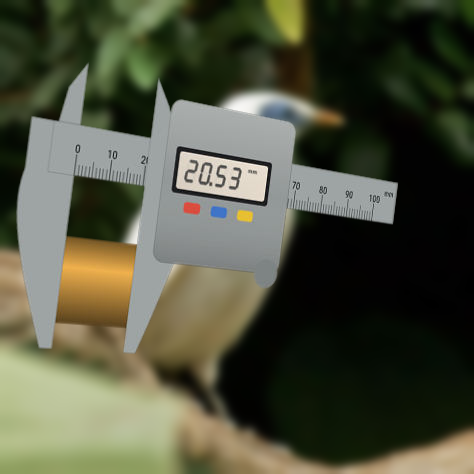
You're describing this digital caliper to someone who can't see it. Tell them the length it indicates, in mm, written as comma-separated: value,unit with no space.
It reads 20.53,mm
